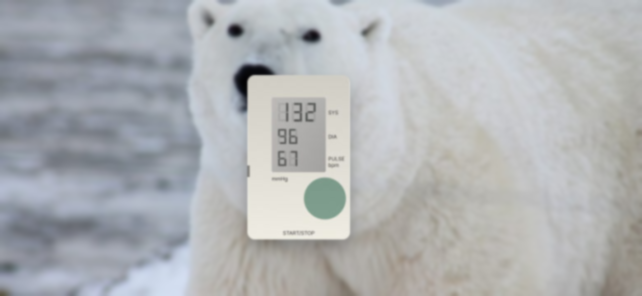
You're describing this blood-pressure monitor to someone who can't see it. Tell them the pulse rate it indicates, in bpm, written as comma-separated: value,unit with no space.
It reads 67,bpm
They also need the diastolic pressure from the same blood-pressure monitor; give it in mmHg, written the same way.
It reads 96,mmHg
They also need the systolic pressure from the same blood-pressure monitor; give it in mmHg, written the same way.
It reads 132,mmHg
